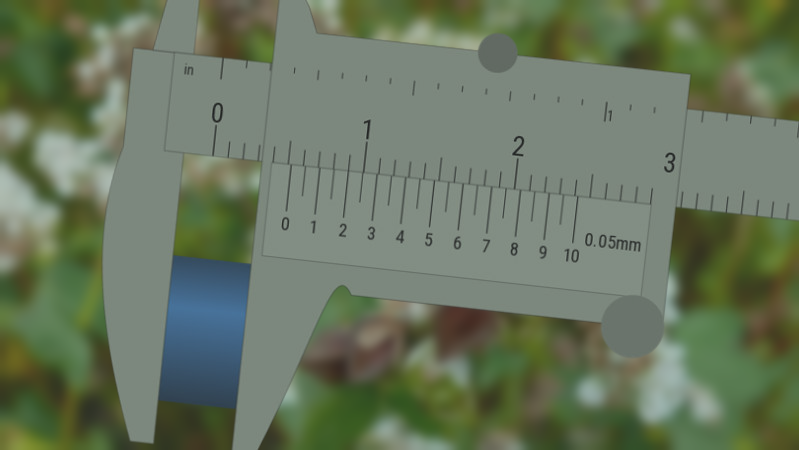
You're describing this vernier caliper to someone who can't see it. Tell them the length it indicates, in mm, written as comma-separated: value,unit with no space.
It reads 5.2,mm
